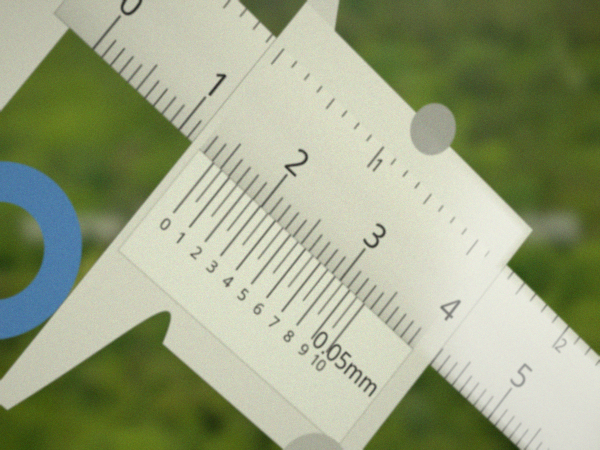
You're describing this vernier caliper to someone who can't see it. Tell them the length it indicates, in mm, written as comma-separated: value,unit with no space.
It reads 14.2,mm
